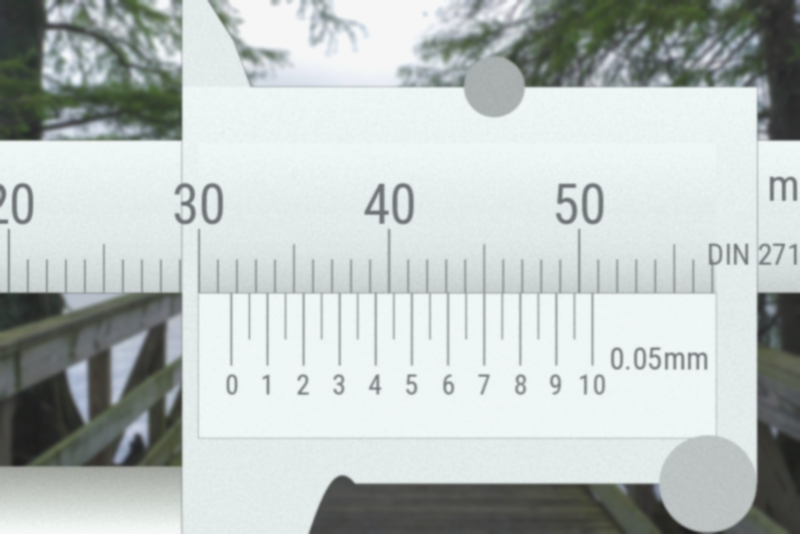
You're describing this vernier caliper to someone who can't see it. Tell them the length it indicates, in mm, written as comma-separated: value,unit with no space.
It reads 31.7,mm
